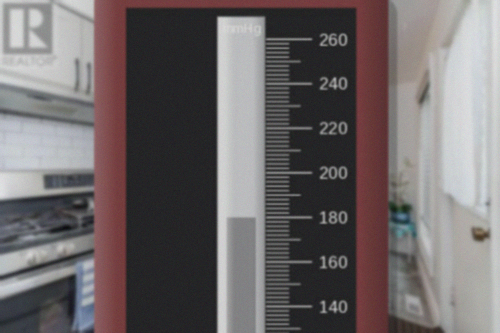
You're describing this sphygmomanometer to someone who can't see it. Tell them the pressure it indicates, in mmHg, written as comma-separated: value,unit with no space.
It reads 180,mmHg
